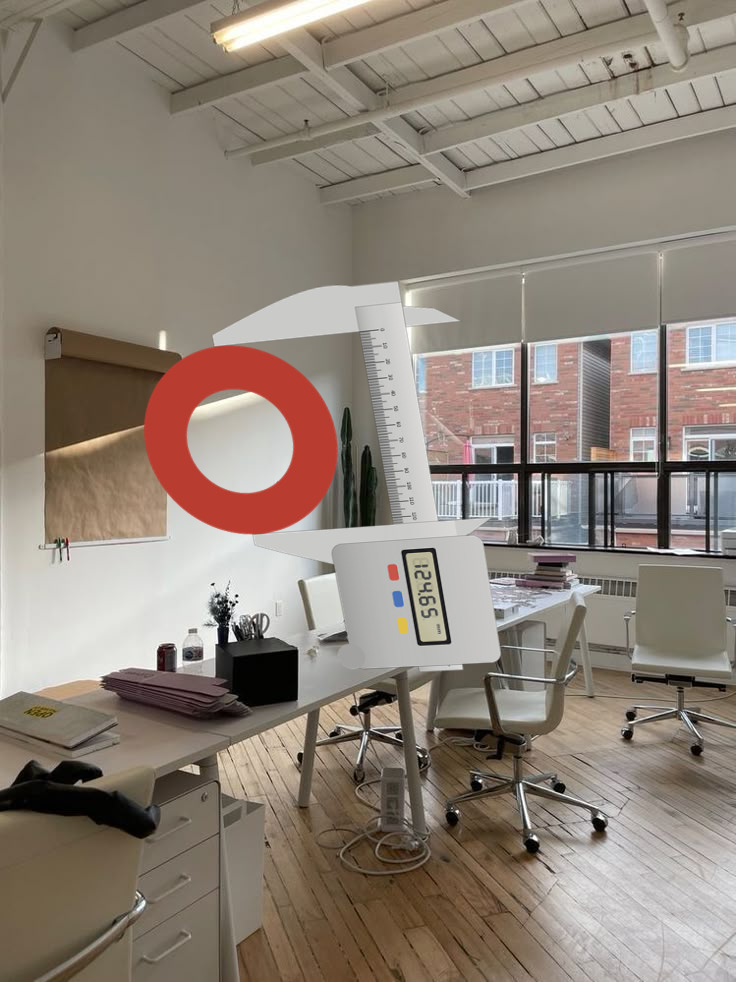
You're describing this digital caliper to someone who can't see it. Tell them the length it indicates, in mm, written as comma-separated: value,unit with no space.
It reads 124.65,mm
